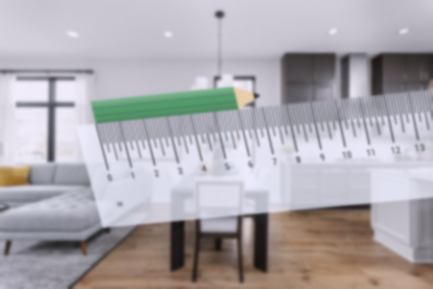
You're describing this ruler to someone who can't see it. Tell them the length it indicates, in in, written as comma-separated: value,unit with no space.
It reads 7,in
